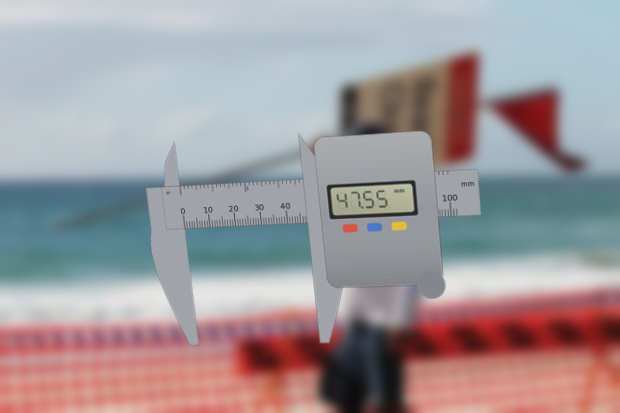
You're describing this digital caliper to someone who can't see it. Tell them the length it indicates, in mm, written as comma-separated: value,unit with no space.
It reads 47.55,mm
